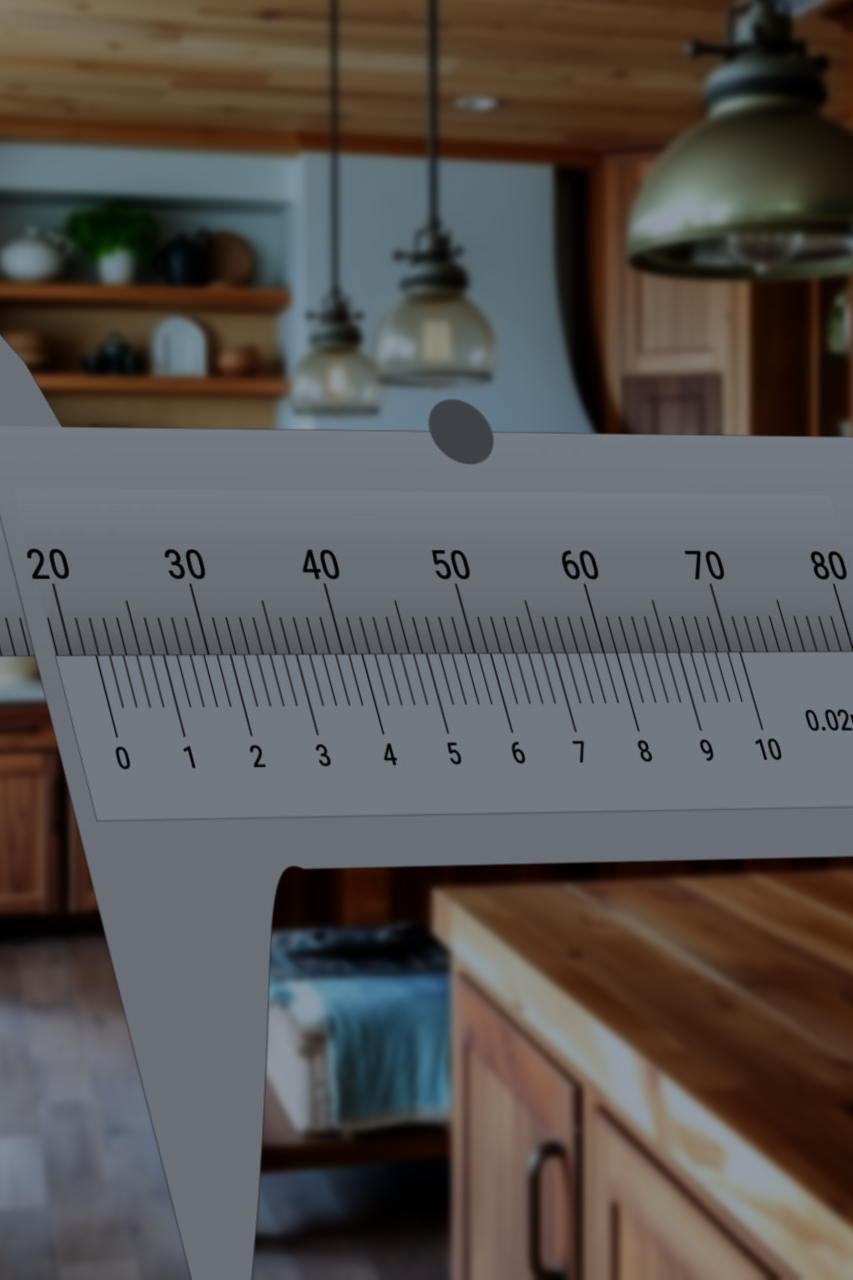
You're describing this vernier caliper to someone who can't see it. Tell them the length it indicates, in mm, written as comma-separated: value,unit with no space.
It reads 21.8,mm
